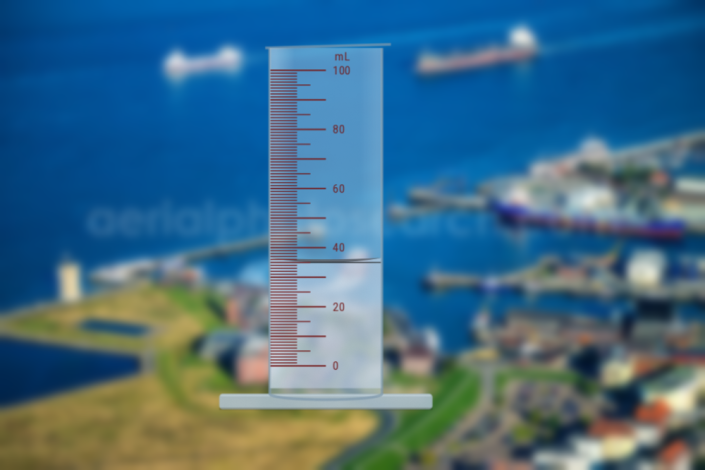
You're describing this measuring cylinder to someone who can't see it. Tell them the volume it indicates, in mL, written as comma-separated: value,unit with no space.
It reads 35,mL
